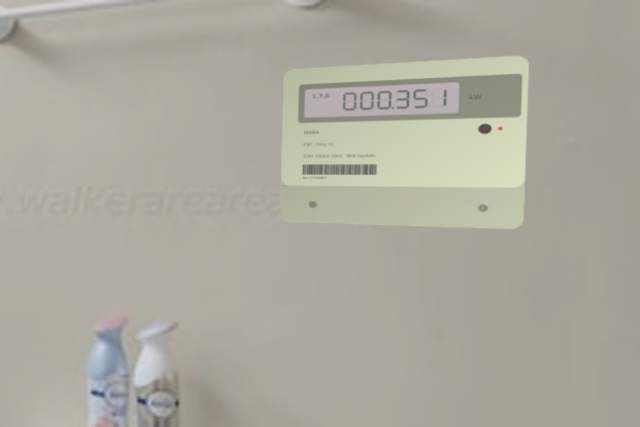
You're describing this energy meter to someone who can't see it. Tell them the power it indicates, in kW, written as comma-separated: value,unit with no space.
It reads 0.351,kW
